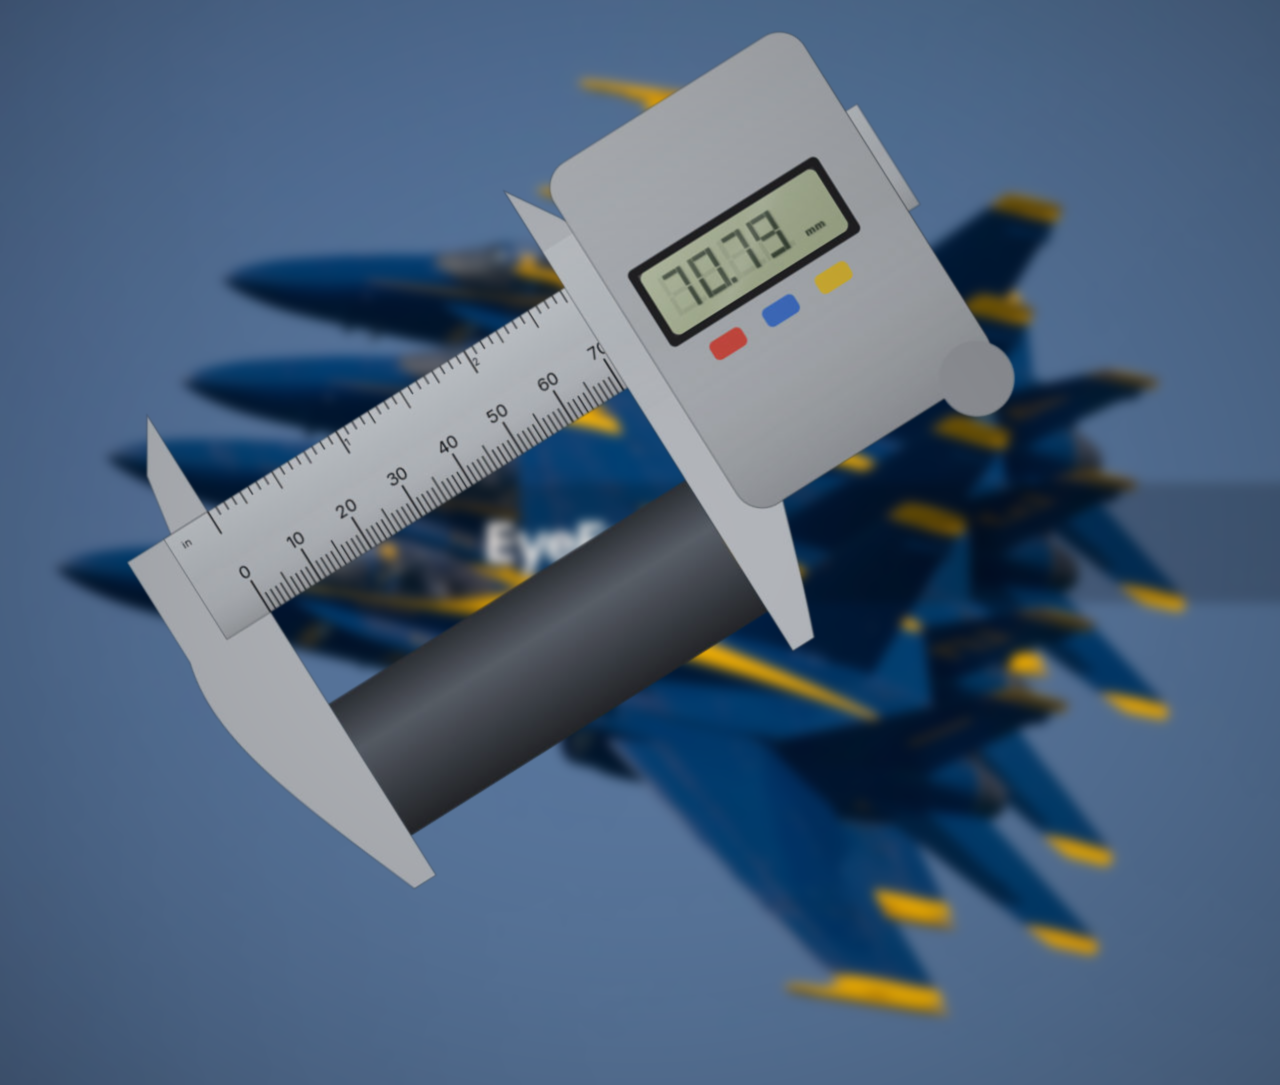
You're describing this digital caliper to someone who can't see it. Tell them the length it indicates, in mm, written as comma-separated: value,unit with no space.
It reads 70.79,mm
